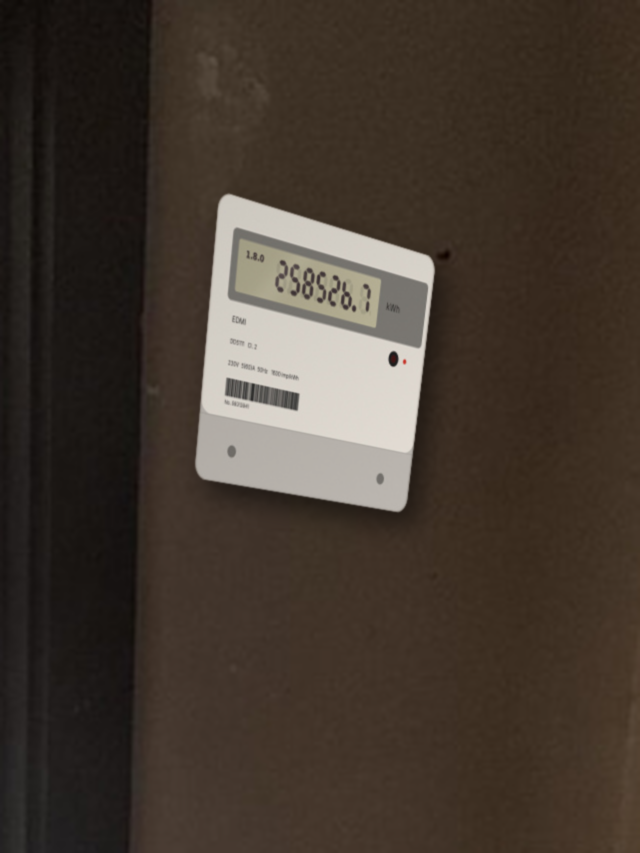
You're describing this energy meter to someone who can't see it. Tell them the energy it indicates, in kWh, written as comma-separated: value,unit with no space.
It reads 258526.7,kWh
